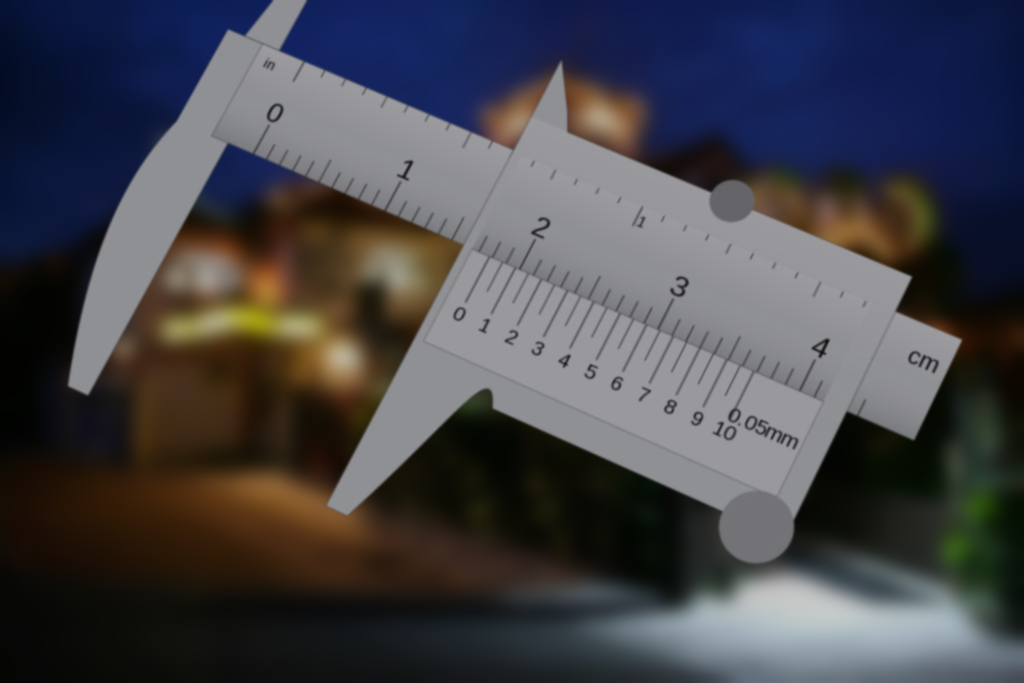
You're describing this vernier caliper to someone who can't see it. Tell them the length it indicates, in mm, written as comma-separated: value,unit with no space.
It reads 17.8,mm
